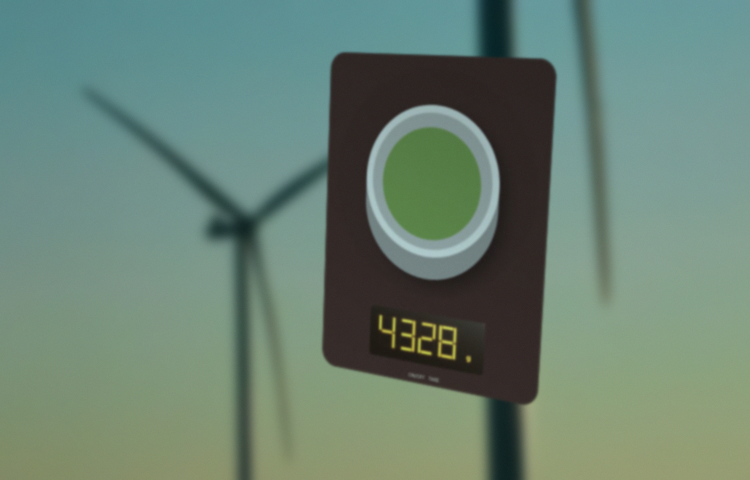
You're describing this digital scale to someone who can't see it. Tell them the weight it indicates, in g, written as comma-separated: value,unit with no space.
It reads 4328,g
